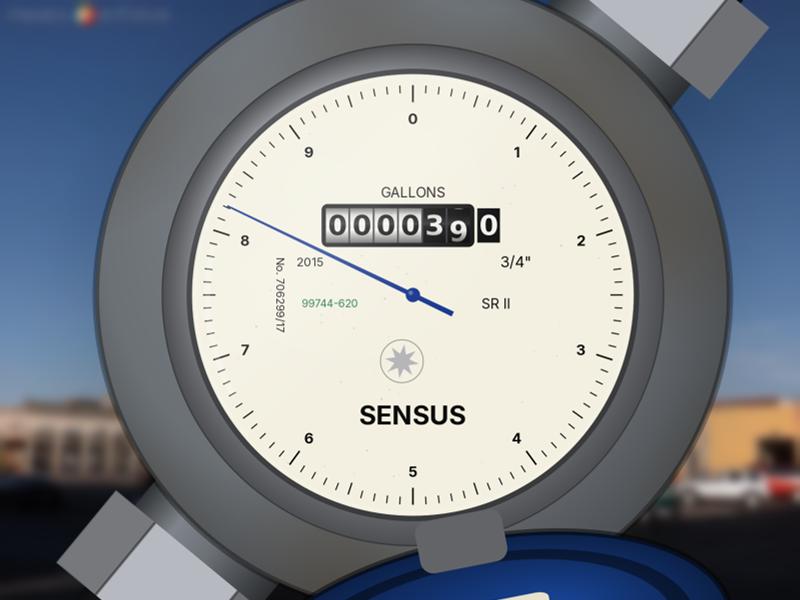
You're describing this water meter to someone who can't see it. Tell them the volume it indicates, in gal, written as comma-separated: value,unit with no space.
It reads 388.2,gal
